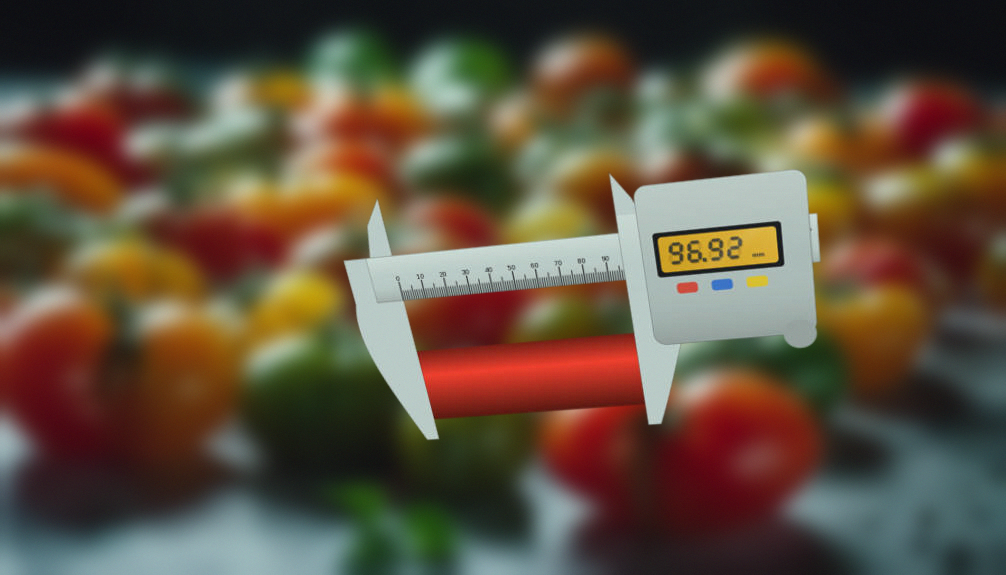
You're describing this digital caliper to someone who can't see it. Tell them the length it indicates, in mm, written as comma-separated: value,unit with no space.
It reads 96.92,mm
